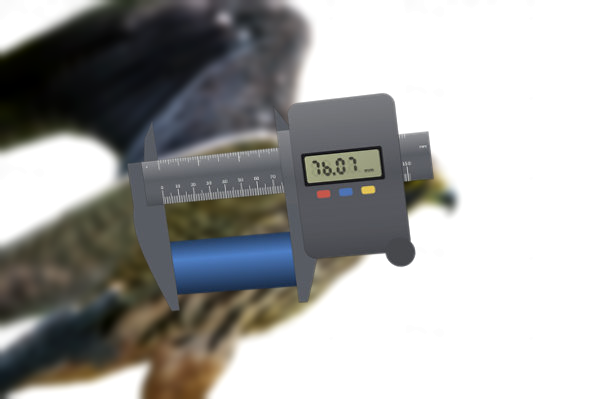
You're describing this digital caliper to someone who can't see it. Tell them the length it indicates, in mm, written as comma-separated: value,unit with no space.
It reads 76.07,mm
